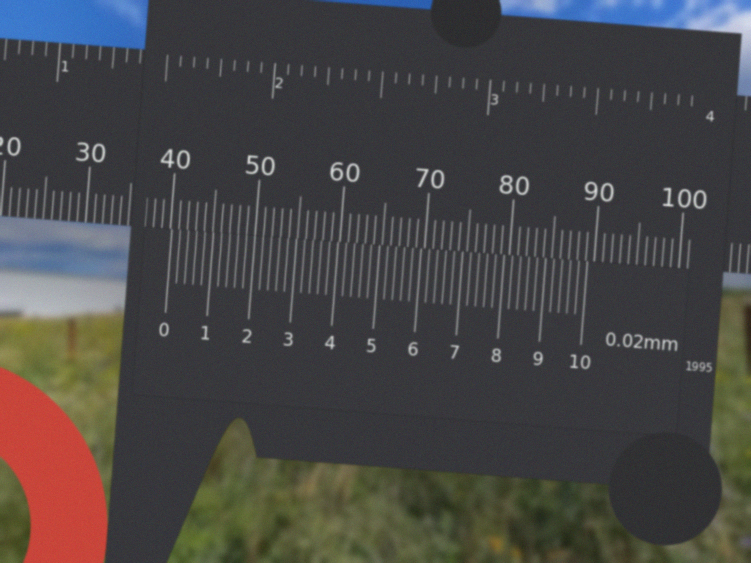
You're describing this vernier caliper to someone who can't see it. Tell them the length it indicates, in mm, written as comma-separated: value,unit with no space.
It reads 40.2,mm
